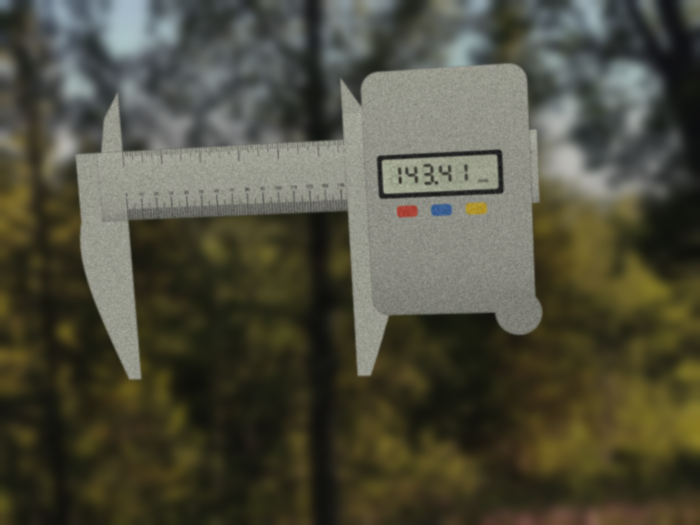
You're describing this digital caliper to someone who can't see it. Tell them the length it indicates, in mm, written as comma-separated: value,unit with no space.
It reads 143.41,mm
